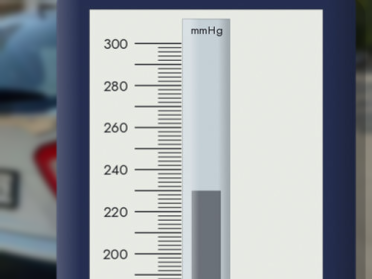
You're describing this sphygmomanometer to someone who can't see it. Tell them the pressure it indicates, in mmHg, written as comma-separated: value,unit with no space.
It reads 230,mmHg
